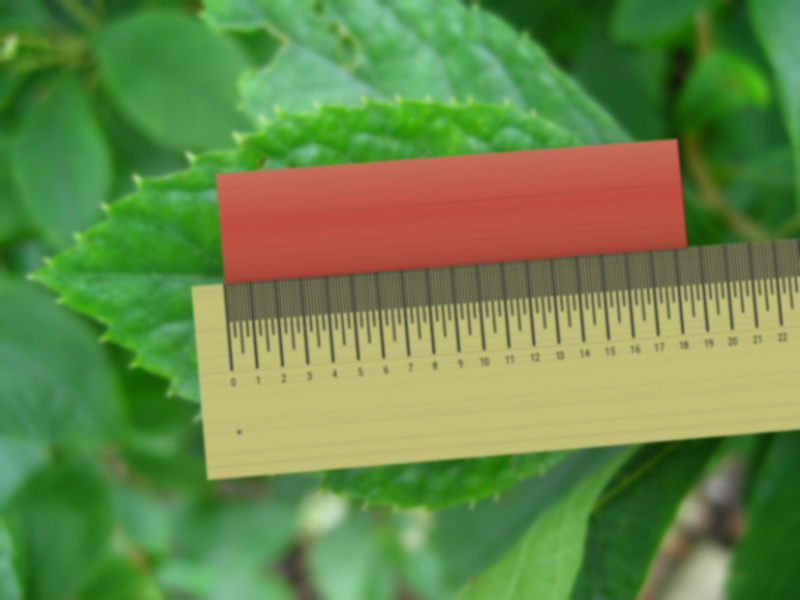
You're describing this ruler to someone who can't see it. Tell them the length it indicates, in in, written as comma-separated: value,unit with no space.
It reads 18.5,in
